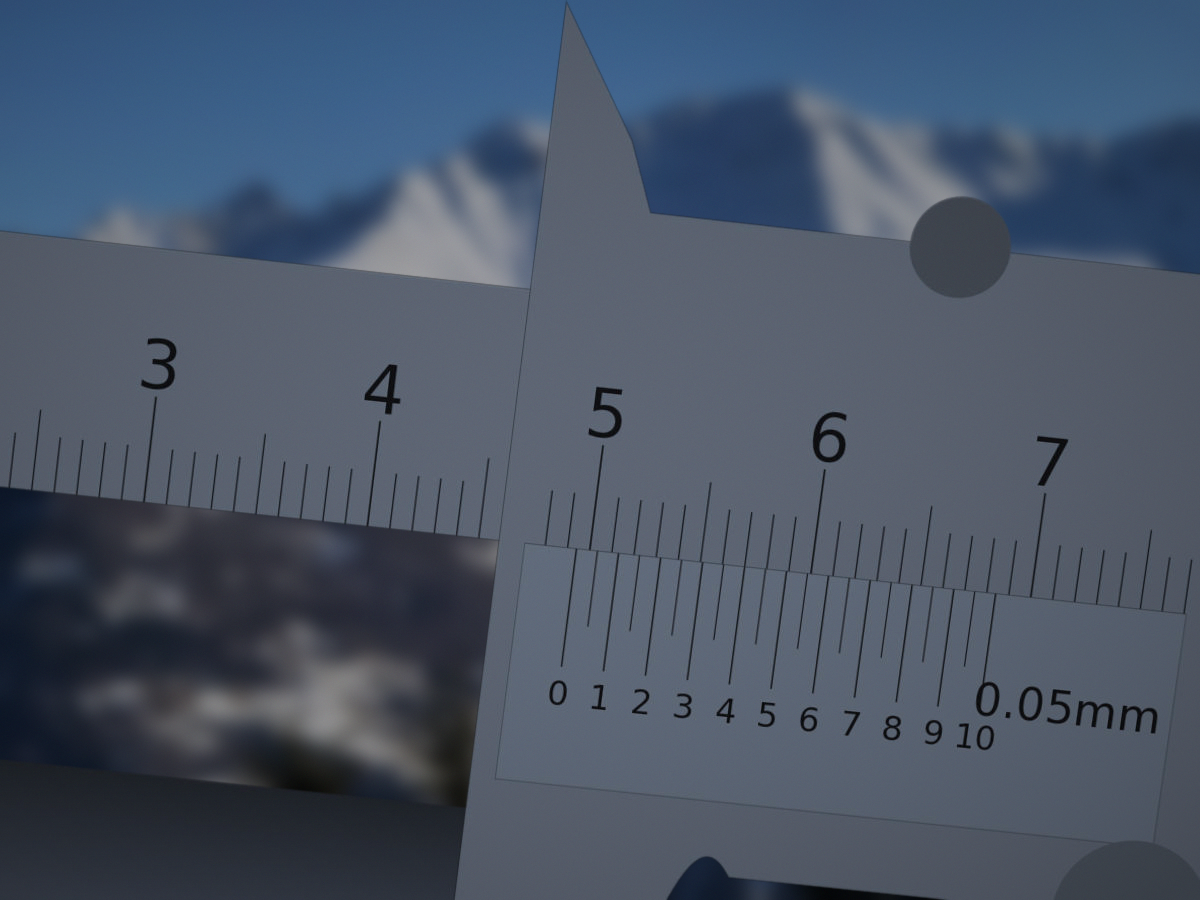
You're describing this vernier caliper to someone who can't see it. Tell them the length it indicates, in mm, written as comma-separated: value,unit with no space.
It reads 49.4,mm
